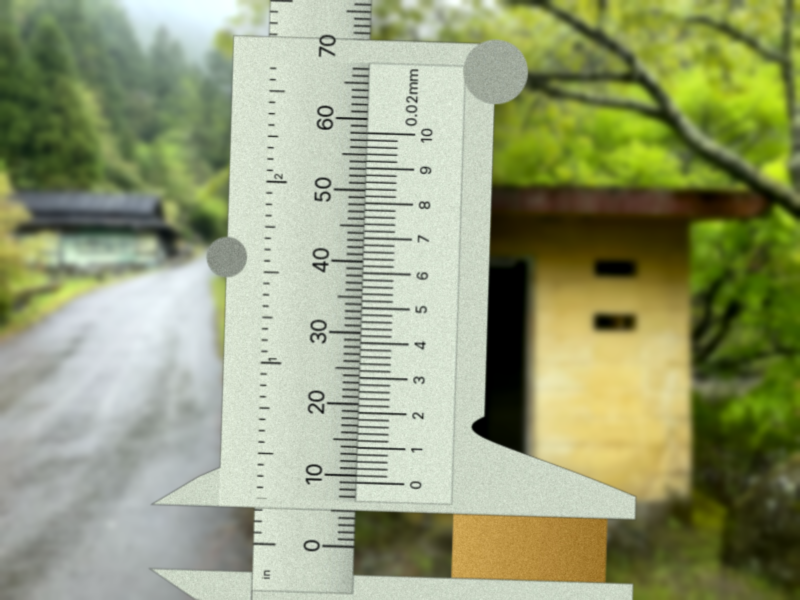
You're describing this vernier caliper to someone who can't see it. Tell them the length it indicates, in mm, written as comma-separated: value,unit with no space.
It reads 9.0,mm
